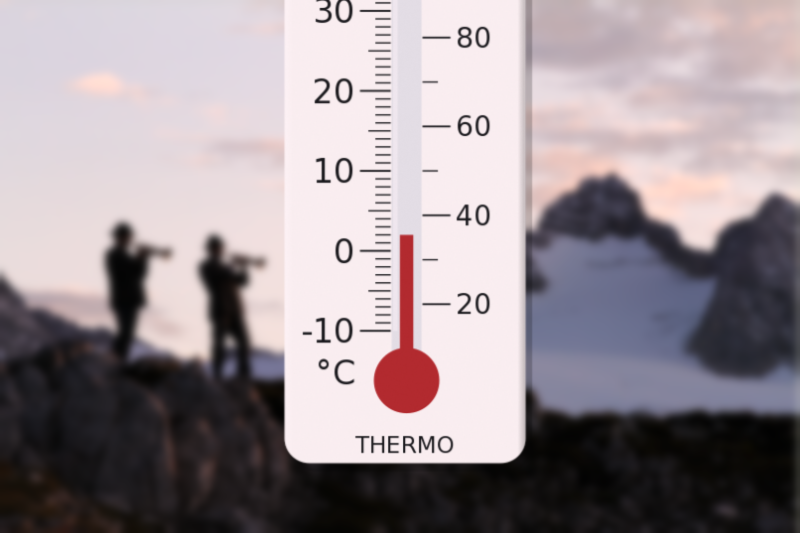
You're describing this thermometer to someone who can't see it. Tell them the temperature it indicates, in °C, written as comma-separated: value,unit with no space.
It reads 2,°C
